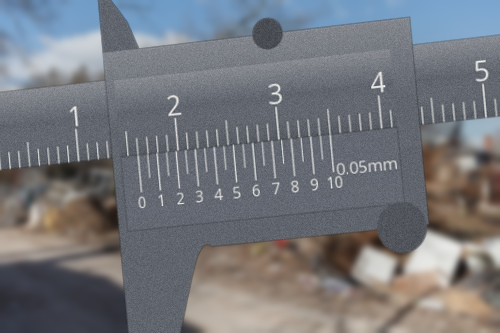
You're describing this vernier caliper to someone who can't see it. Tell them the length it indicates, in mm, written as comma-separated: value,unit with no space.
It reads 16.0,mm
